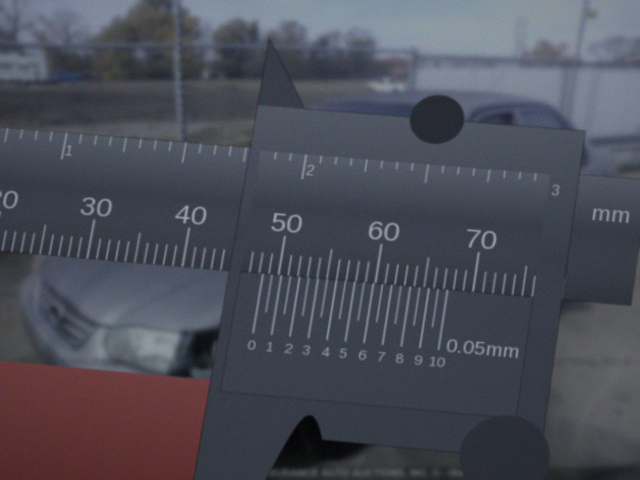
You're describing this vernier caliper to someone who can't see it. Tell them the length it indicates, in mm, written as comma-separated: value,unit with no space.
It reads 48.4,mm
